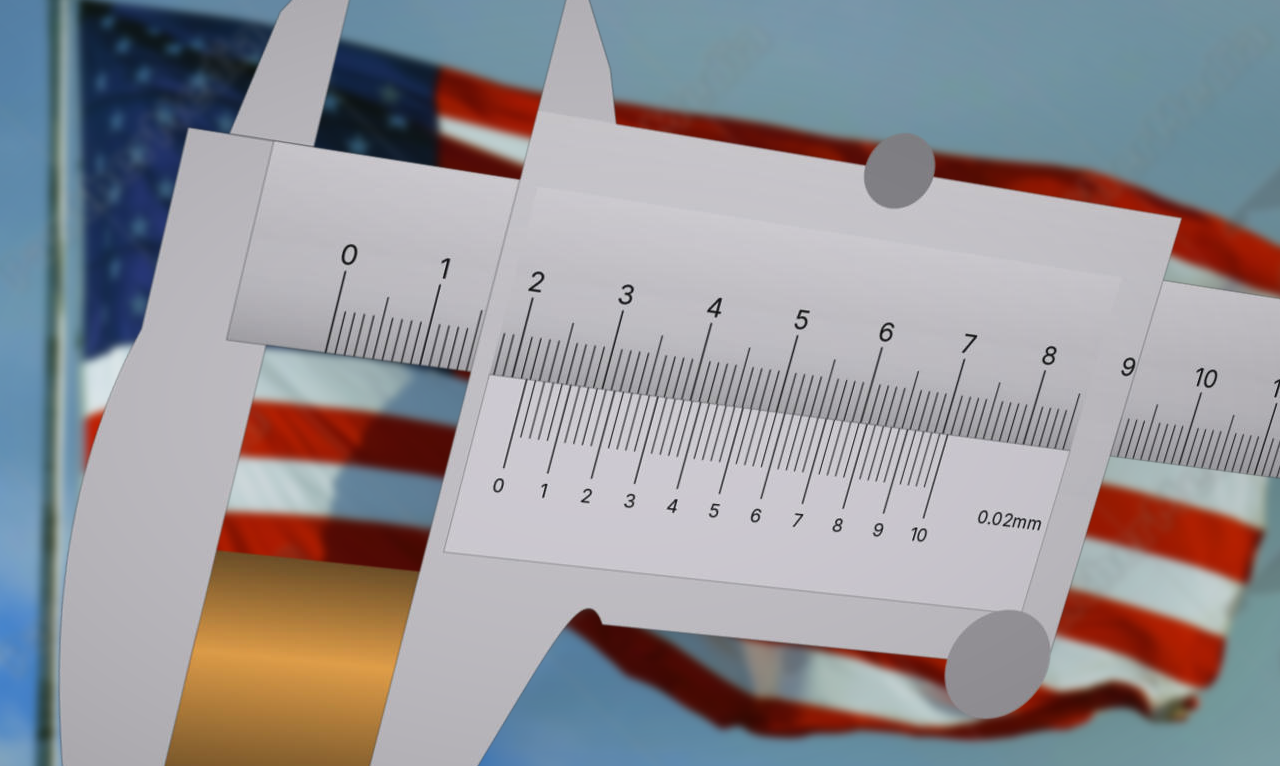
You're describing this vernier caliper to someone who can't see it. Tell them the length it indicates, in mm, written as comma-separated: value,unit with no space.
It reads 21.6,mm
